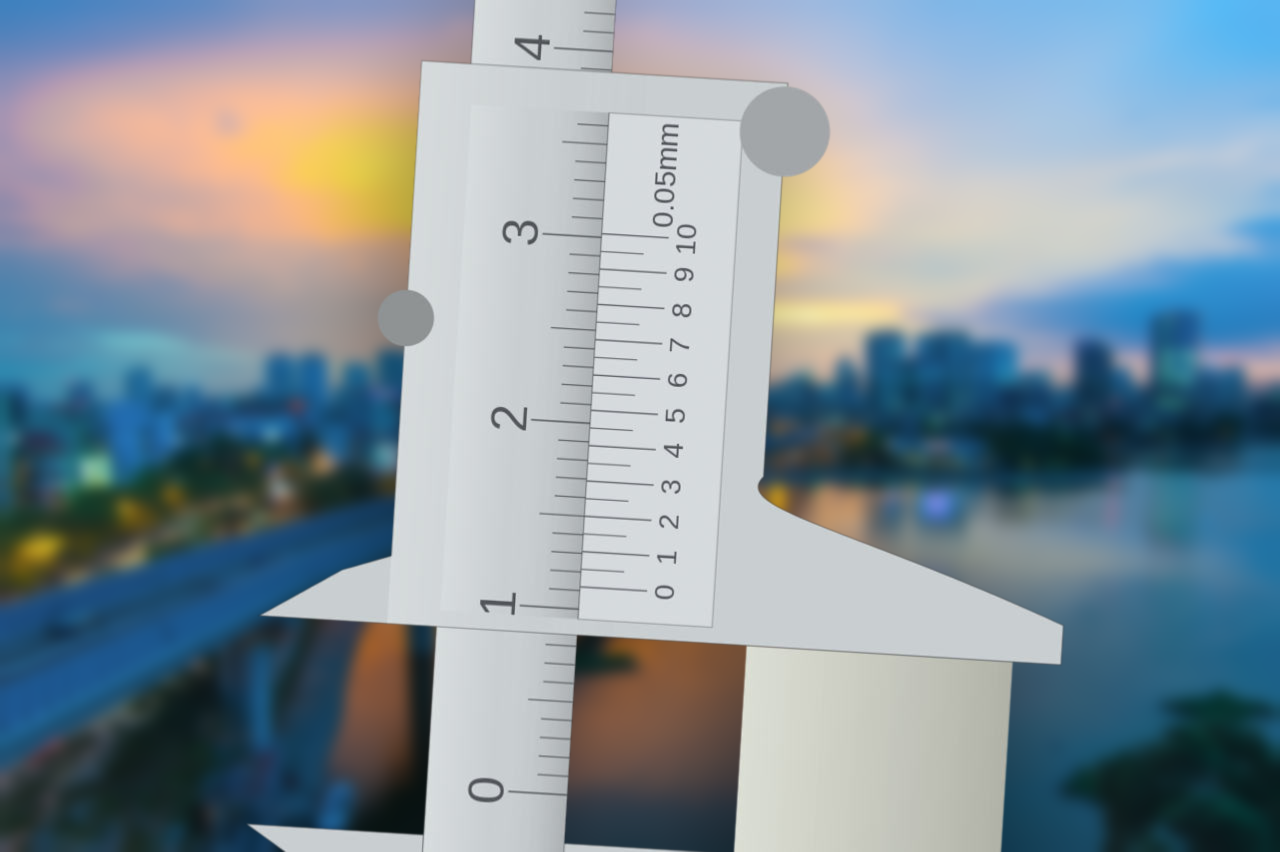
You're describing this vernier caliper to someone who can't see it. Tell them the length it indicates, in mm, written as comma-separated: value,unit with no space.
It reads 11.2,mm
